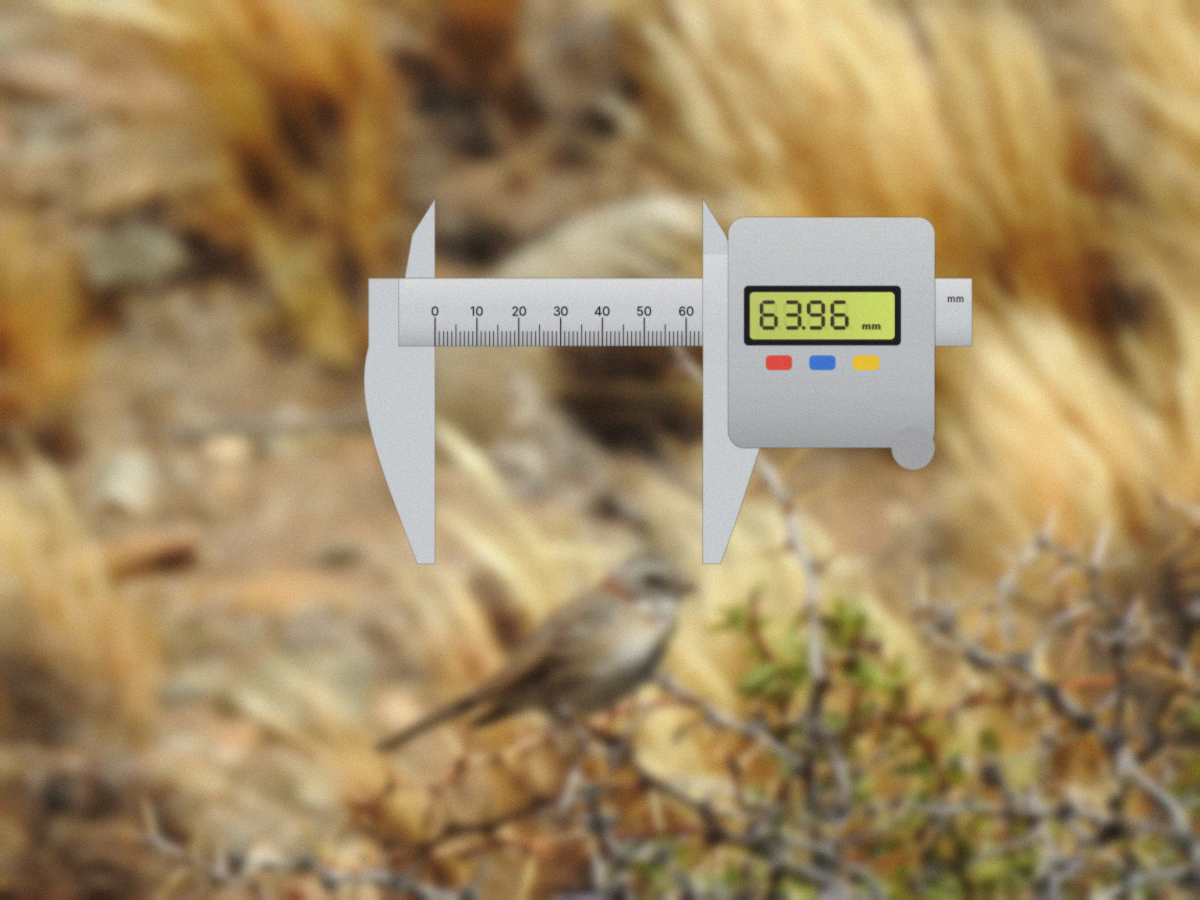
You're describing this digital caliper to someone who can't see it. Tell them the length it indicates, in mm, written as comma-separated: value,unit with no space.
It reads 63.96,mm
